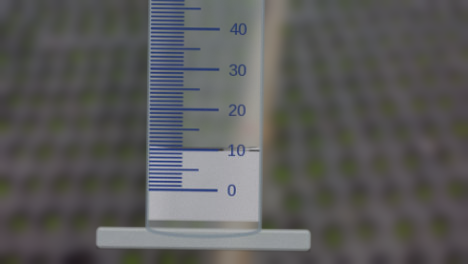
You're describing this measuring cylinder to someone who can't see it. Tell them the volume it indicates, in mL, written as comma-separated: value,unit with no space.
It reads 10,mL
